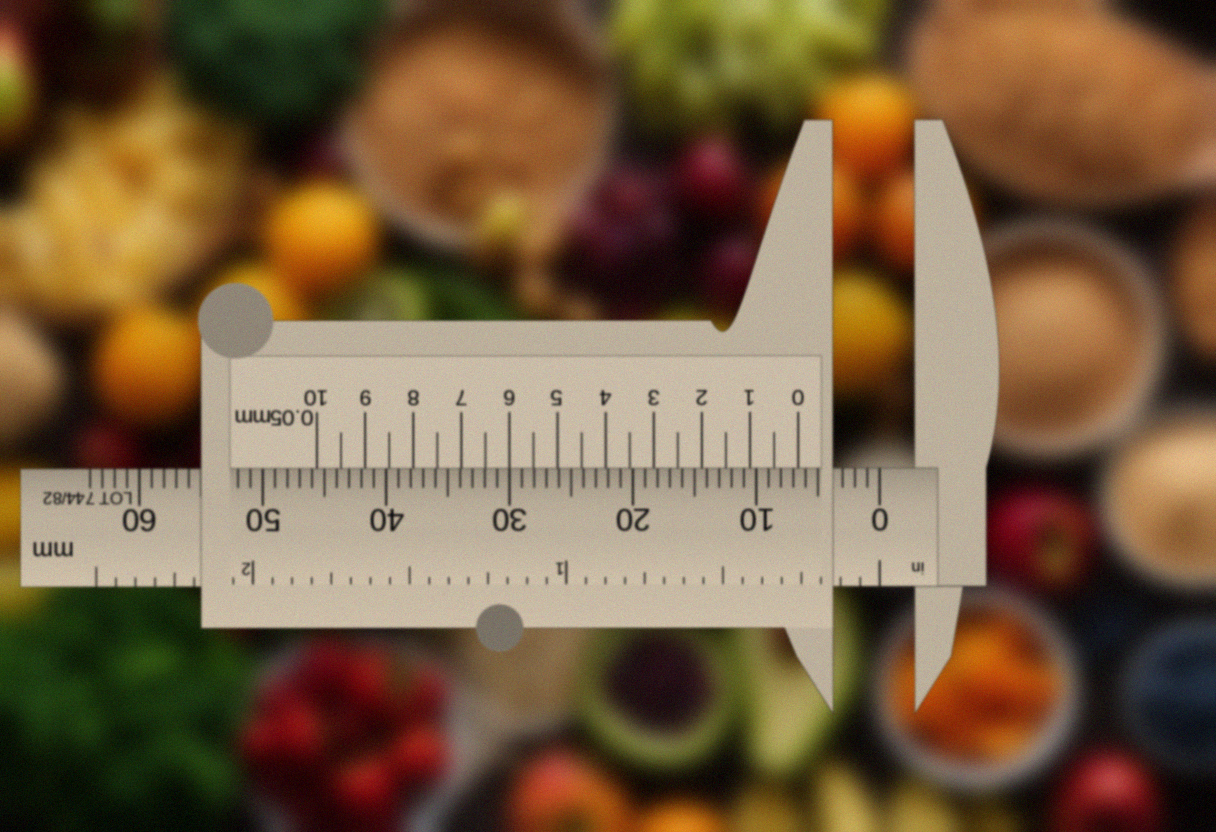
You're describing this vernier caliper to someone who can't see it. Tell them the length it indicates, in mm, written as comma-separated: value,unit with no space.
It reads 6.6,mm
